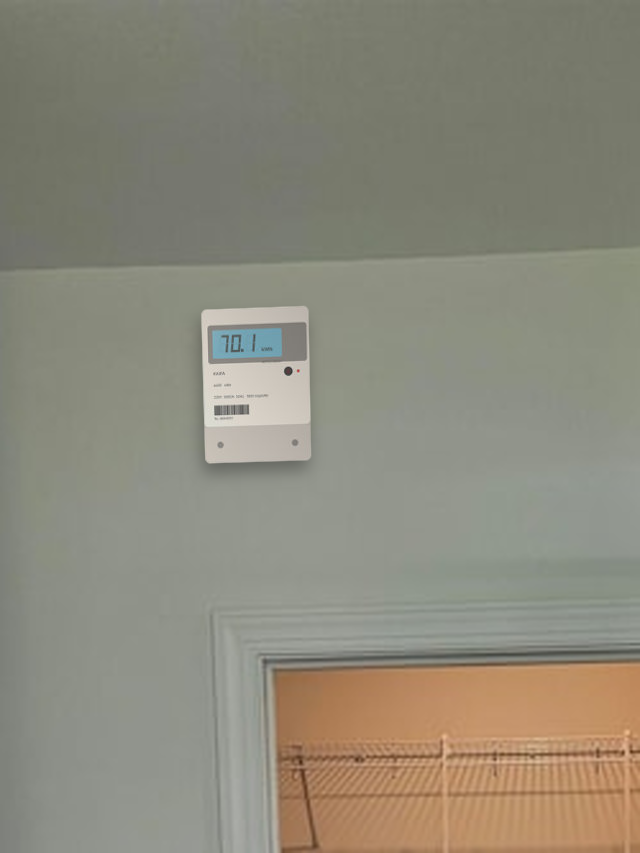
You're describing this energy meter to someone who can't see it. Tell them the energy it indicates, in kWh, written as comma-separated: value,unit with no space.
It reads 70.1,kWh
